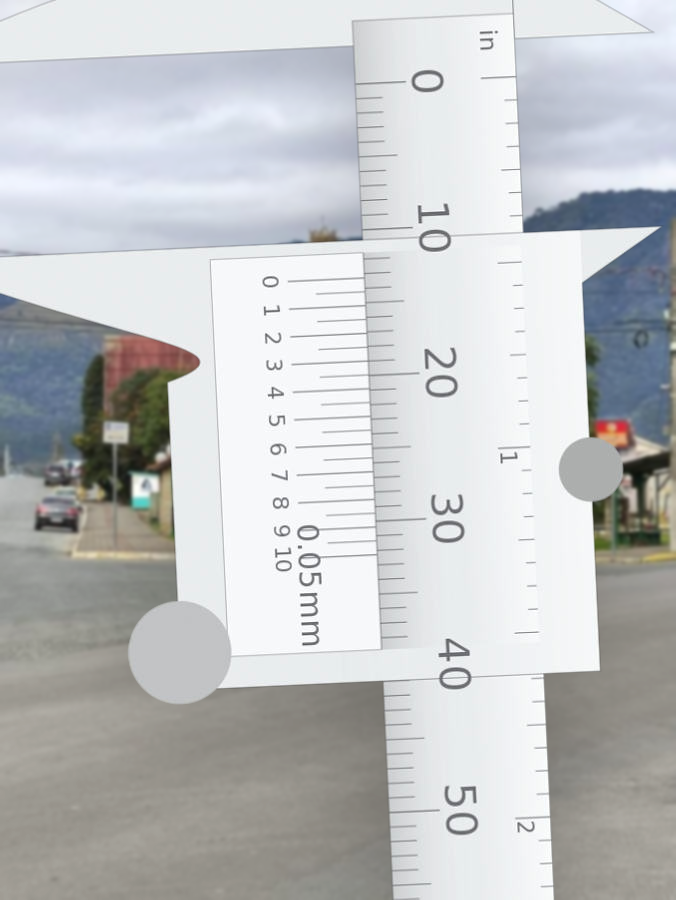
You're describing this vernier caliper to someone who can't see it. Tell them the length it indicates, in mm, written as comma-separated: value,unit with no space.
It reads 13.3,mm
